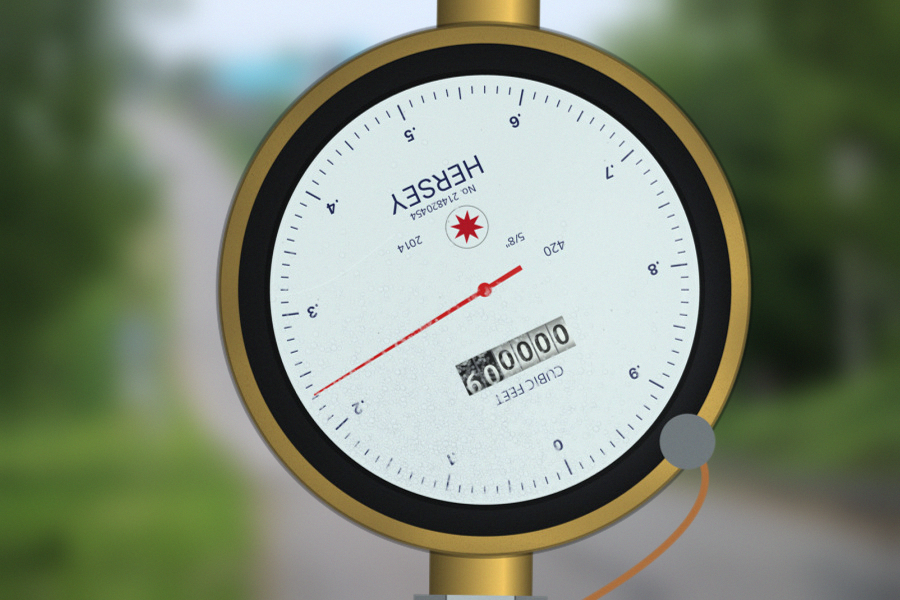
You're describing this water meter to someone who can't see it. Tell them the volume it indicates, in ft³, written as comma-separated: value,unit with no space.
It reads 9.23,ft³
